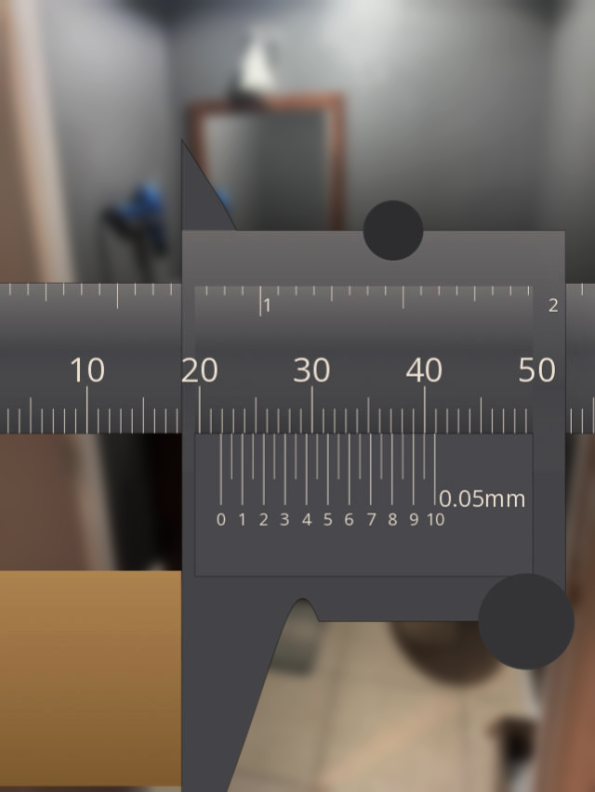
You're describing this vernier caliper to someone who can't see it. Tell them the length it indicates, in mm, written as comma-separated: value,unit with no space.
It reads 21.9,mm
